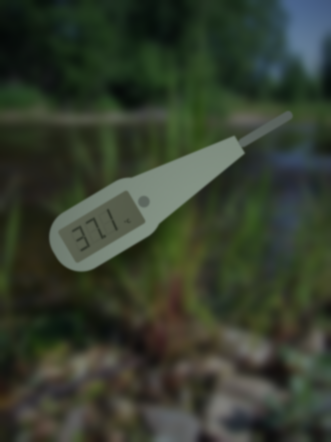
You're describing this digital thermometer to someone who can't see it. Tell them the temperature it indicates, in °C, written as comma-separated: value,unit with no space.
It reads 37.1,°C
